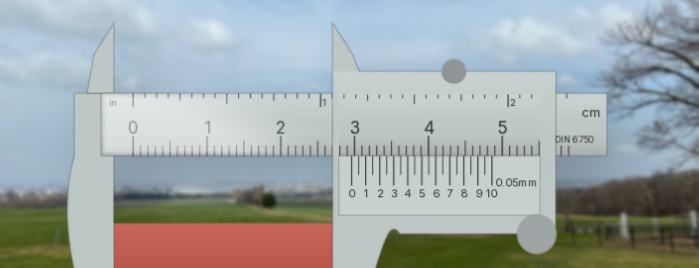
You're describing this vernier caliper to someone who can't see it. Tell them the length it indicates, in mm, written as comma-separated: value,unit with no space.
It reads 29.6,mm
